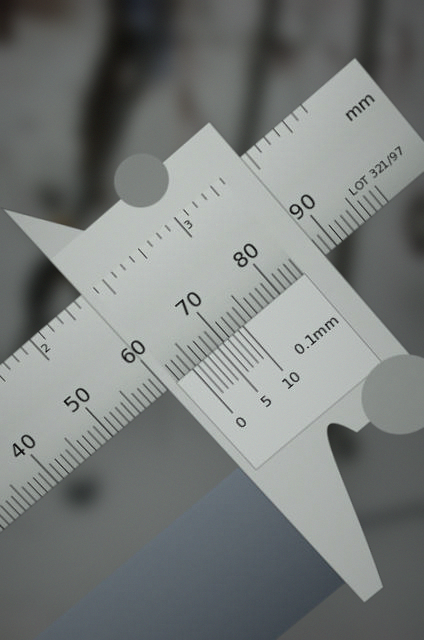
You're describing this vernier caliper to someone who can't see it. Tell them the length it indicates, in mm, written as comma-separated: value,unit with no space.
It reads 64.4,mm
